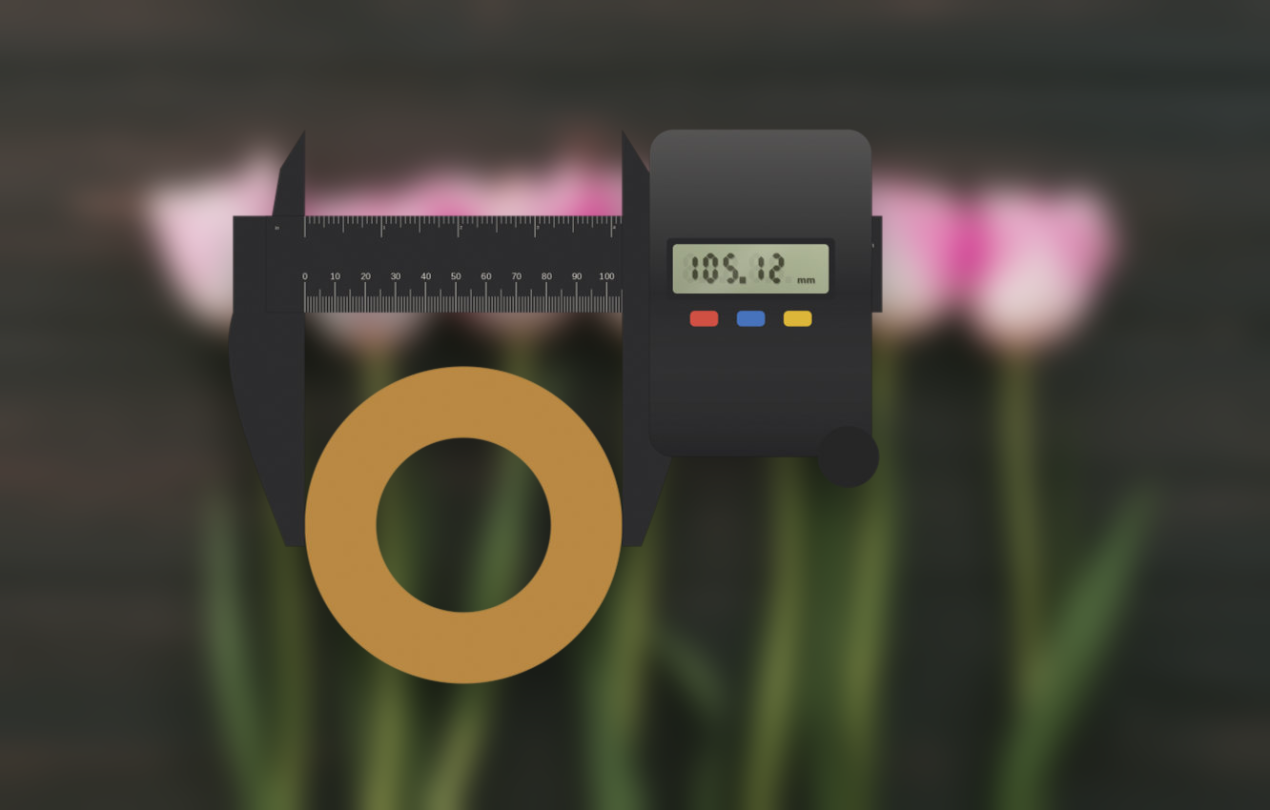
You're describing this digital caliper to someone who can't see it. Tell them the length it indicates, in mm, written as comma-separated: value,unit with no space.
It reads 105.12,mm
